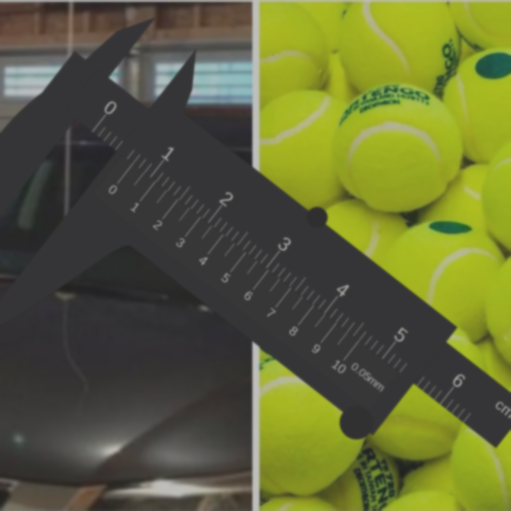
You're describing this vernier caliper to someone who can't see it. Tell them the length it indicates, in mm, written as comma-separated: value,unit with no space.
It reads 7.0,mm
